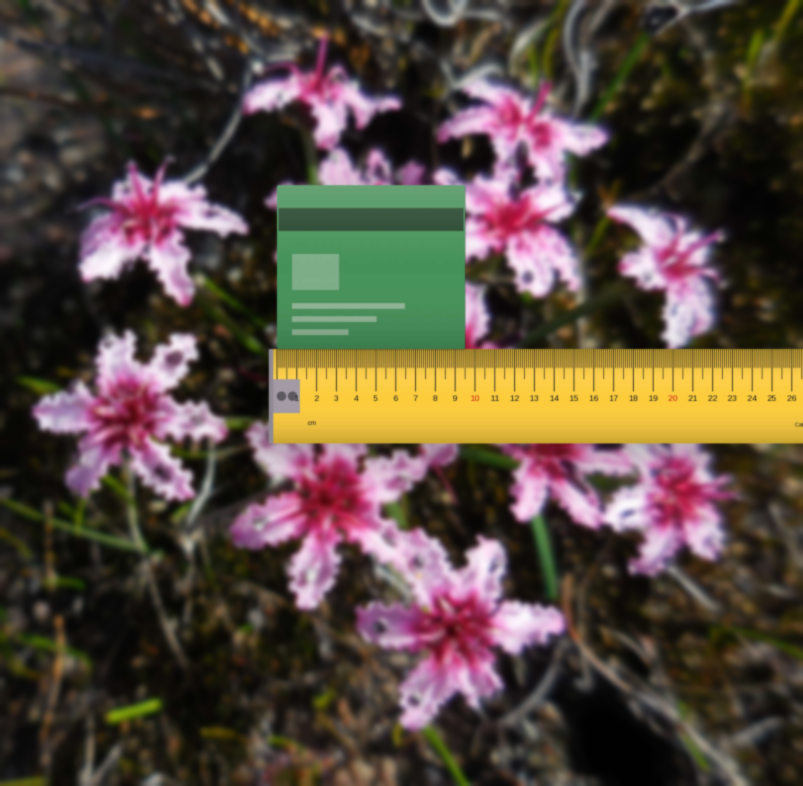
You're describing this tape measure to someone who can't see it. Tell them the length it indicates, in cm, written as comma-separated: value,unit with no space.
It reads 9.5,cm
